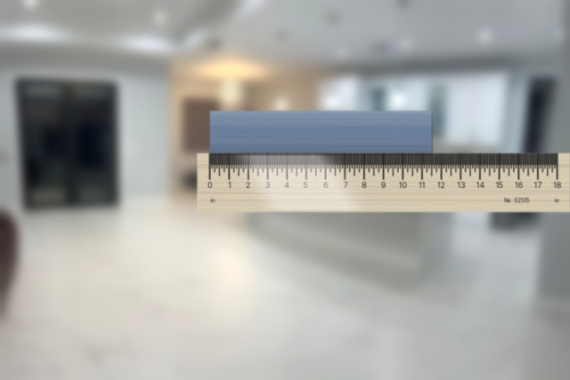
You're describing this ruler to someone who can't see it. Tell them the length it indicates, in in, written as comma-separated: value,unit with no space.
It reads 11.5,in
